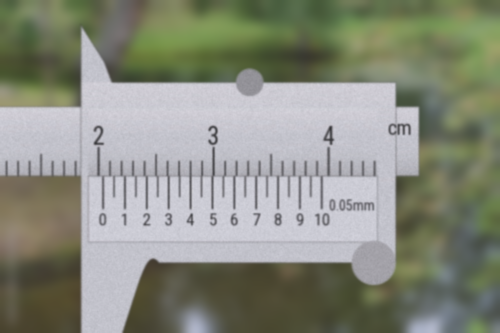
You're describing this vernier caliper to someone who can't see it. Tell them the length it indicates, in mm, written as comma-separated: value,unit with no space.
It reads 20.4,mm
